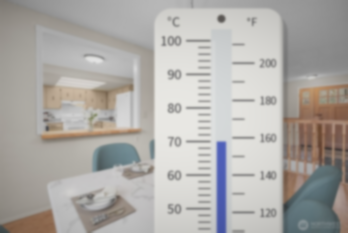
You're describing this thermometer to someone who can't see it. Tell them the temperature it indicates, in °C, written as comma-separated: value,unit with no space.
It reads 70,°C
